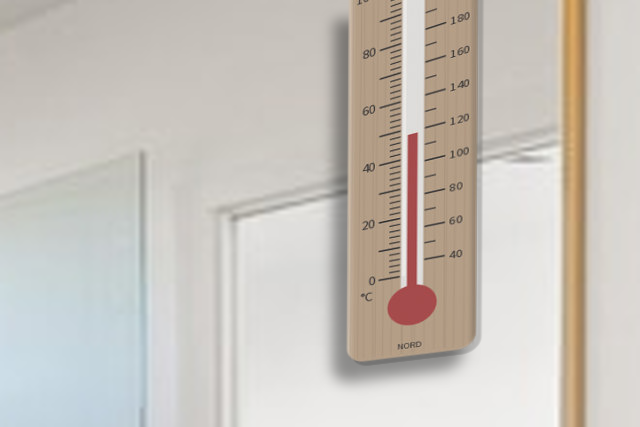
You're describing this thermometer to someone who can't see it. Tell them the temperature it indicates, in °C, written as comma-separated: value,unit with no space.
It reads 48,°C
